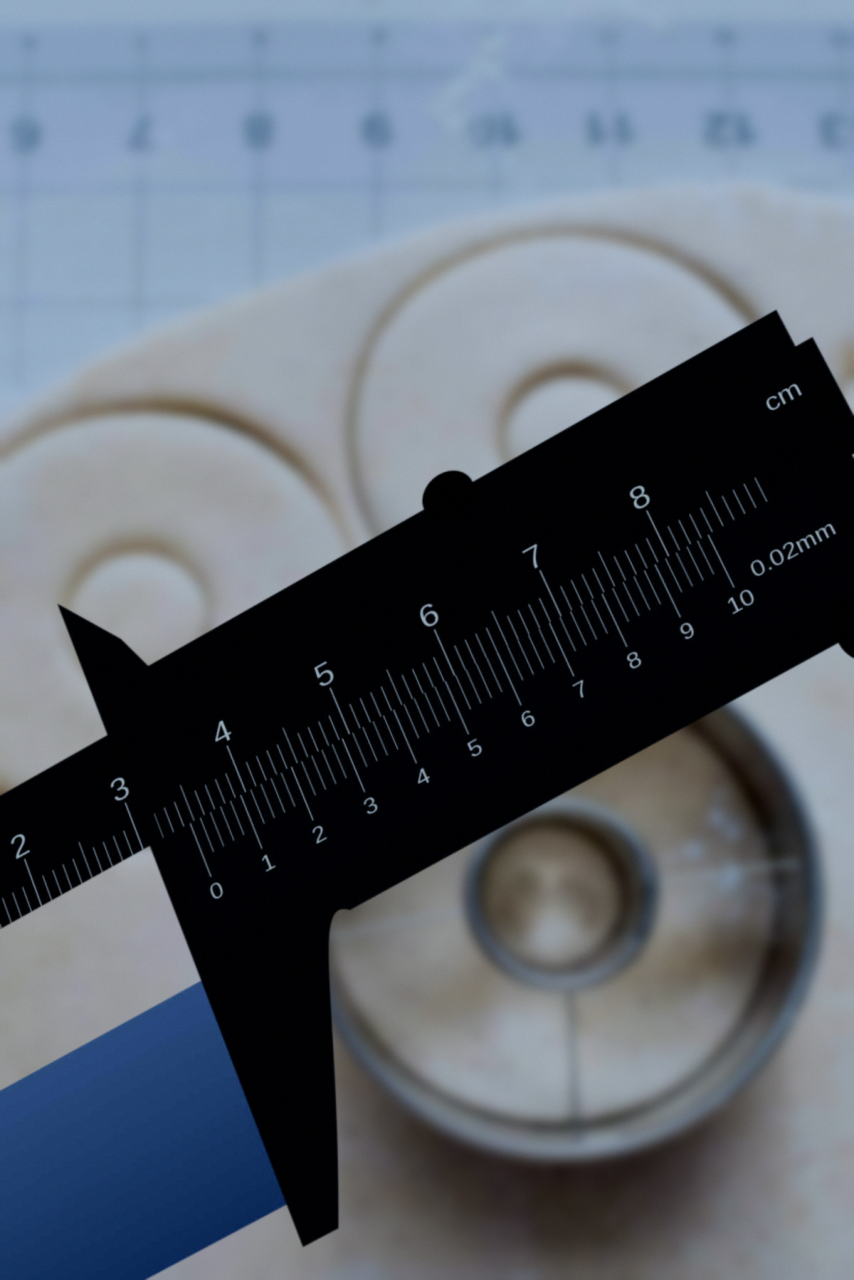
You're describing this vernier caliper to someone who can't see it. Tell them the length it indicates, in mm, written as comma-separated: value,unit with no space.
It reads 34.6,mm
